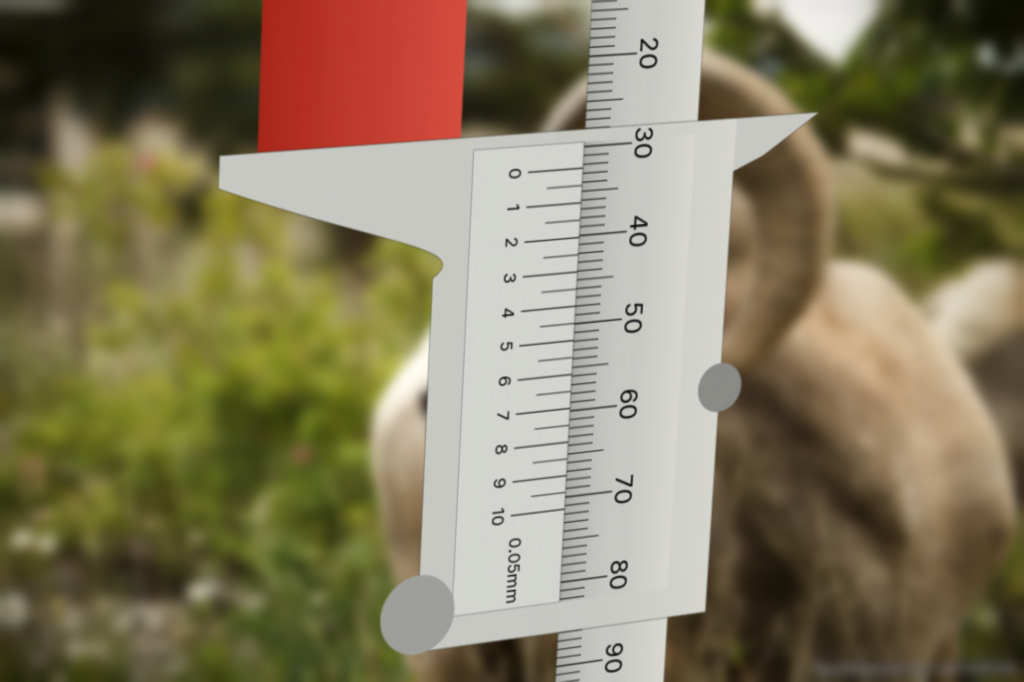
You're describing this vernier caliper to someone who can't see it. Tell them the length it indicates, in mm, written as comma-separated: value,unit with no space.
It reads 32.4,mm
